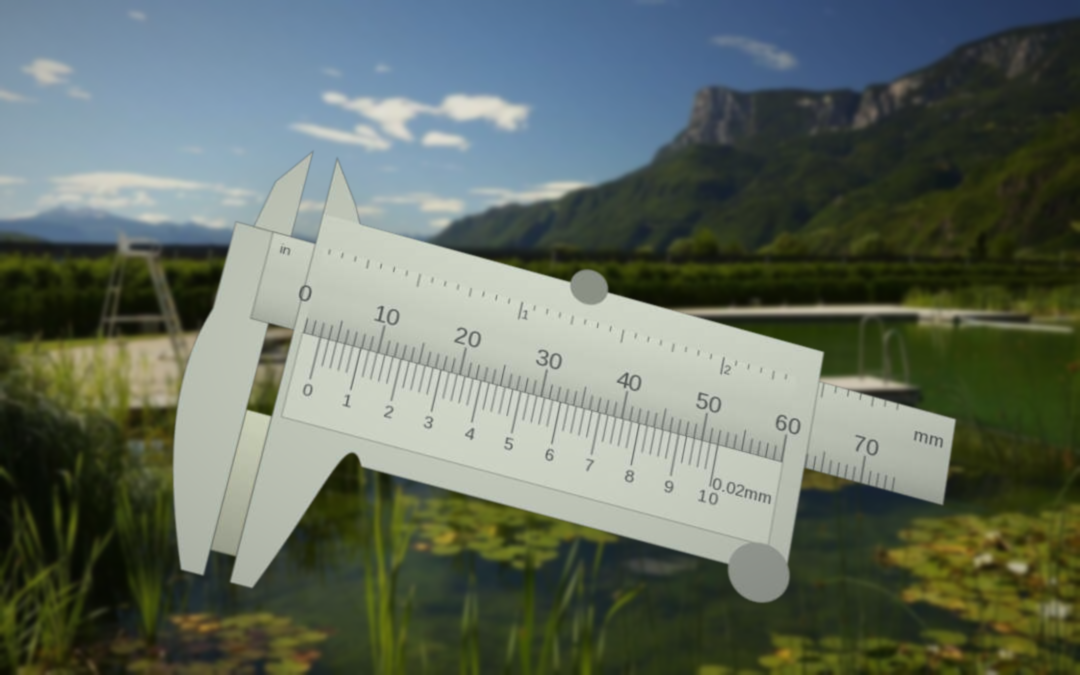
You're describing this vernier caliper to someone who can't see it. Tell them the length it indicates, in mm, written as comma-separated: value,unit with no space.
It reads 3.0,mm
